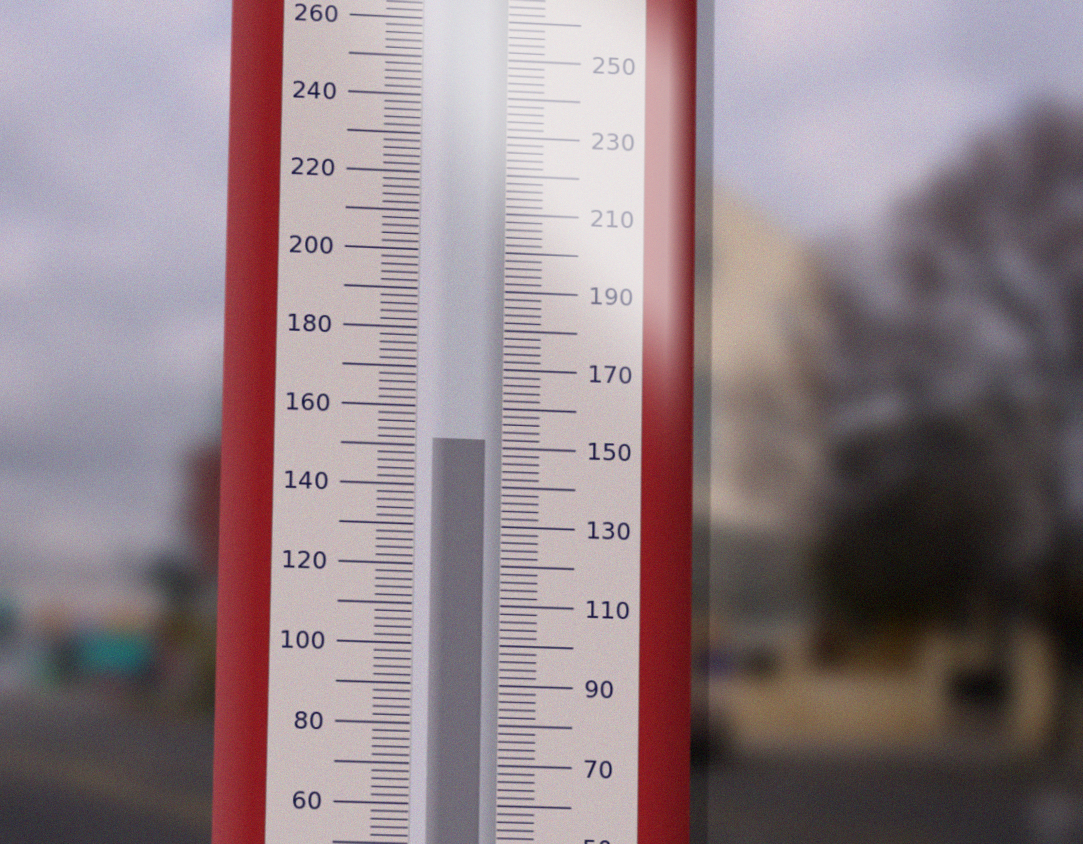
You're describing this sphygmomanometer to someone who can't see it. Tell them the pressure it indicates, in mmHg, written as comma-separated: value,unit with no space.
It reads 152,mmHg
